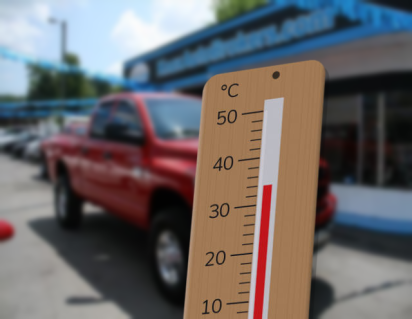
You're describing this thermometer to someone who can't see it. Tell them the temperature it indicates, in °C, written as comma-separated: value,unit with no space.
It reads 34,°C
